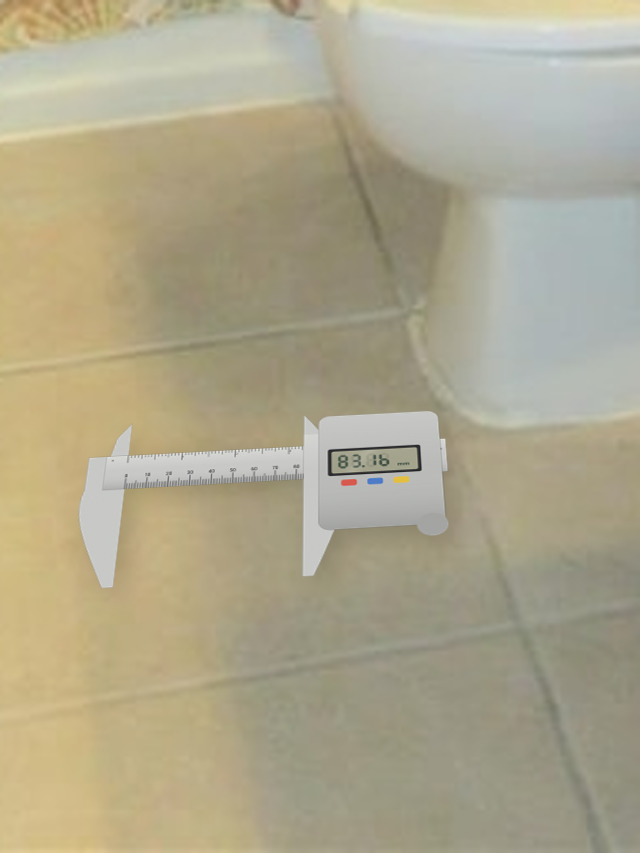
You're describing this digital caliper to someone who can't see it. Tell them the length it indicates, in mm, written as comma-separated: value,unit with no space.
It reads 83.16,mm
